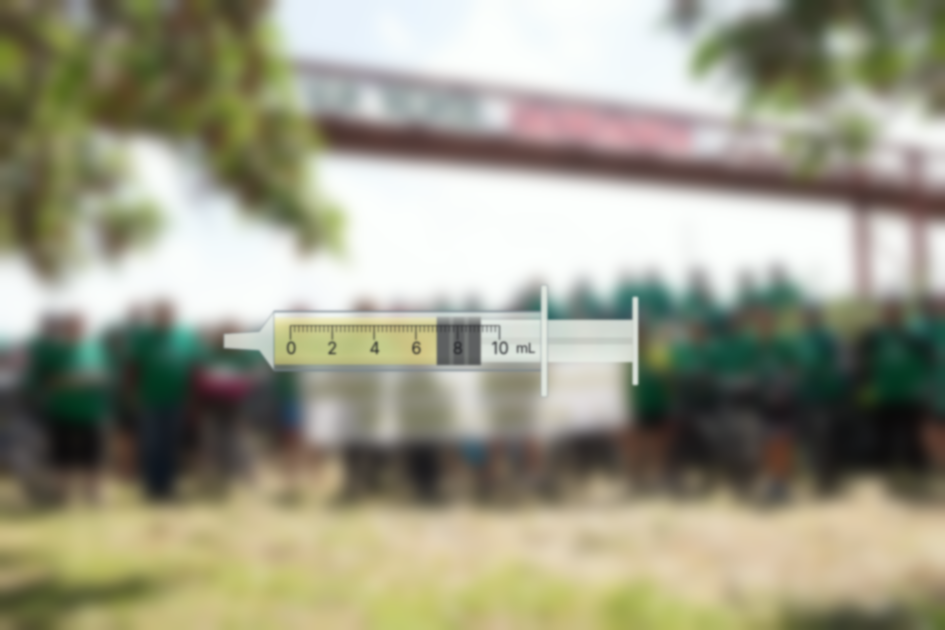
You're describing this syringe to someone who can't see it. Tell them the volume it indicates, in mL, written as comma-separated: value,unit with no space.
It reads 7,mL
